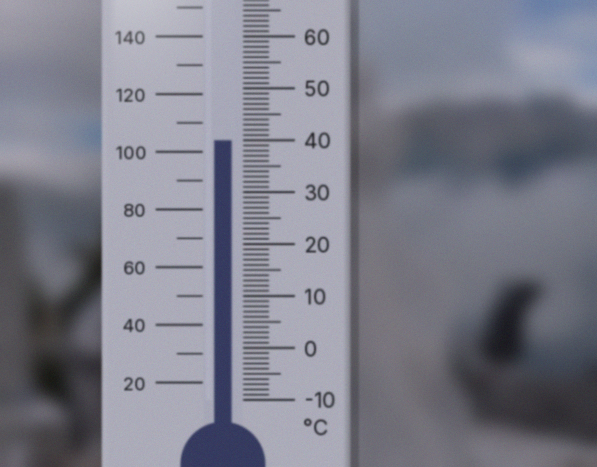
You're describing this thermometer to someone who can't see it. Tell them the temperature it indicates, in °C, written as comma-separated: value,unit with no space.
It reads 40,°C
